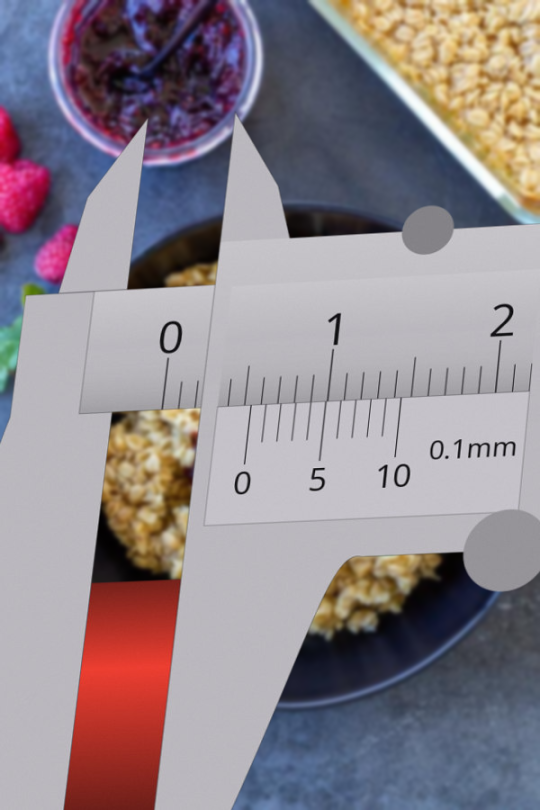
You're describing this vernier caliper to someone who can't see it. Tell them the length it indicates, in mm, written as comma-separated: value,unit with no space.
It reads 5.4,mm
